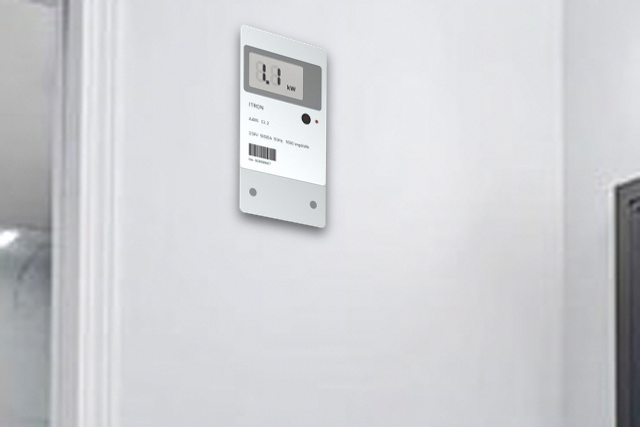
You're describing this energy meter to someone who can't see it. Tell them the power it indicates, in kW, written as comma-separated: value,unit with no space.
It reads 1.1,kW
